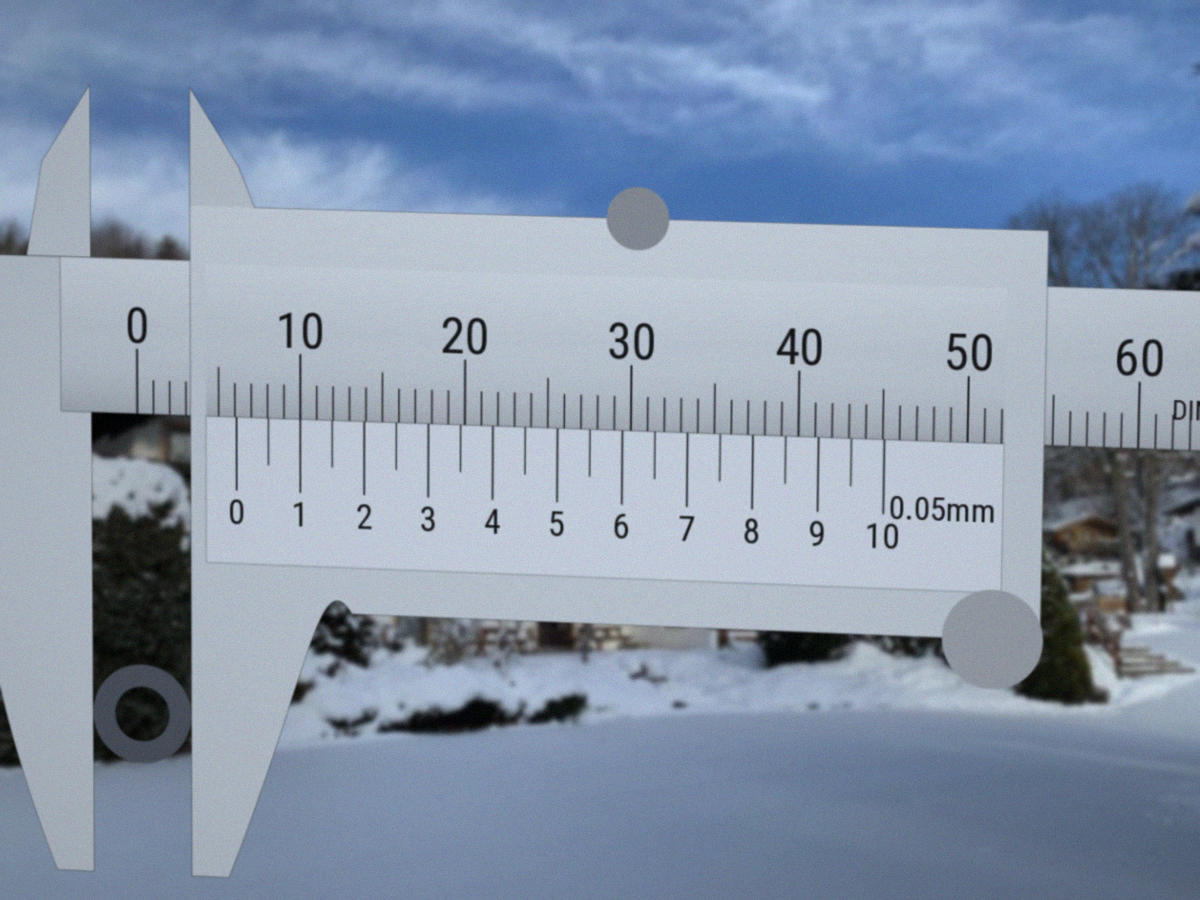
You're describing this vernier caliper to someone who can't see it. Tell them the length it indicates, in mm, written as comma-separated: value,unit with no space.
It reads 6.1,mm
